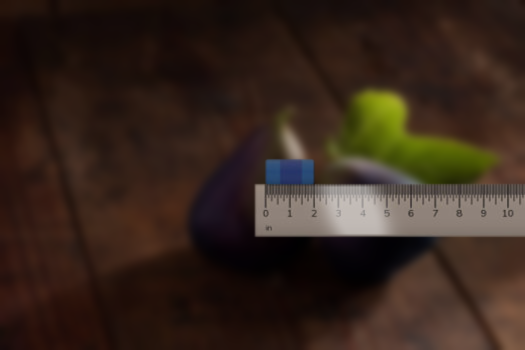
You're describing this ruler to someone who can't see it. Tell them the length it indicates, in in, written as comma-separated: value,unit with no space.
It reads 2,in
